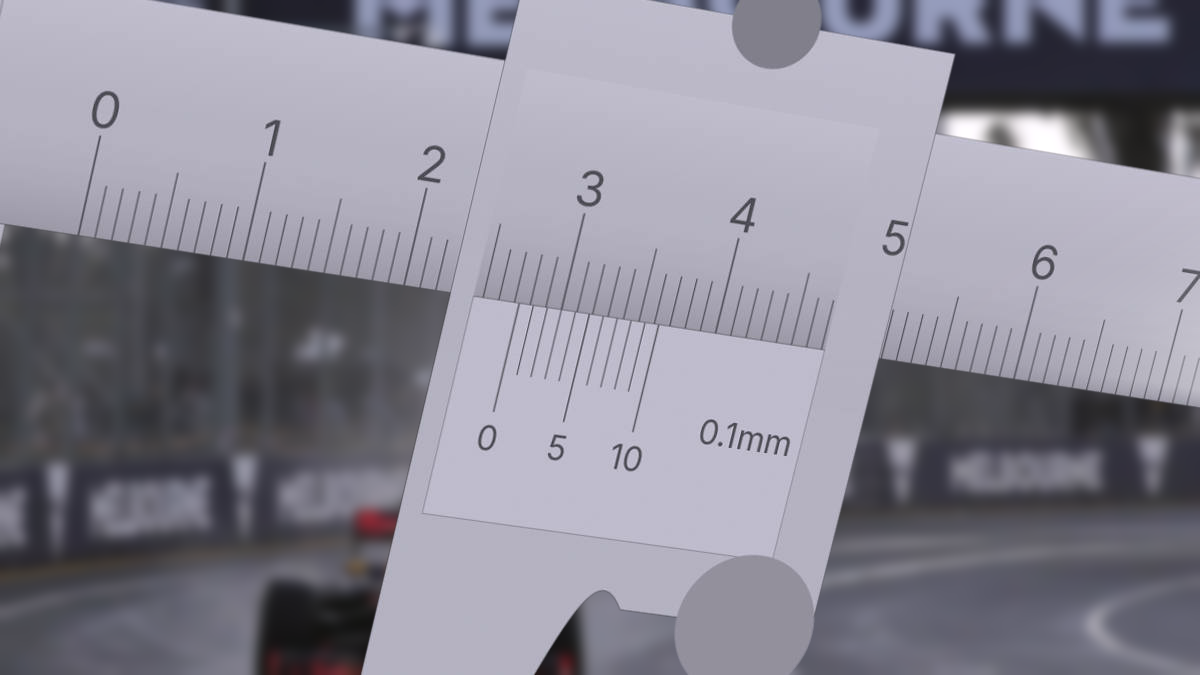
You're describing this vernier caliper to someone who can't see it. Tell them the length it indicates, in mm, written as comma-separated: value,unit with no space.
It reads 27.3,mm
